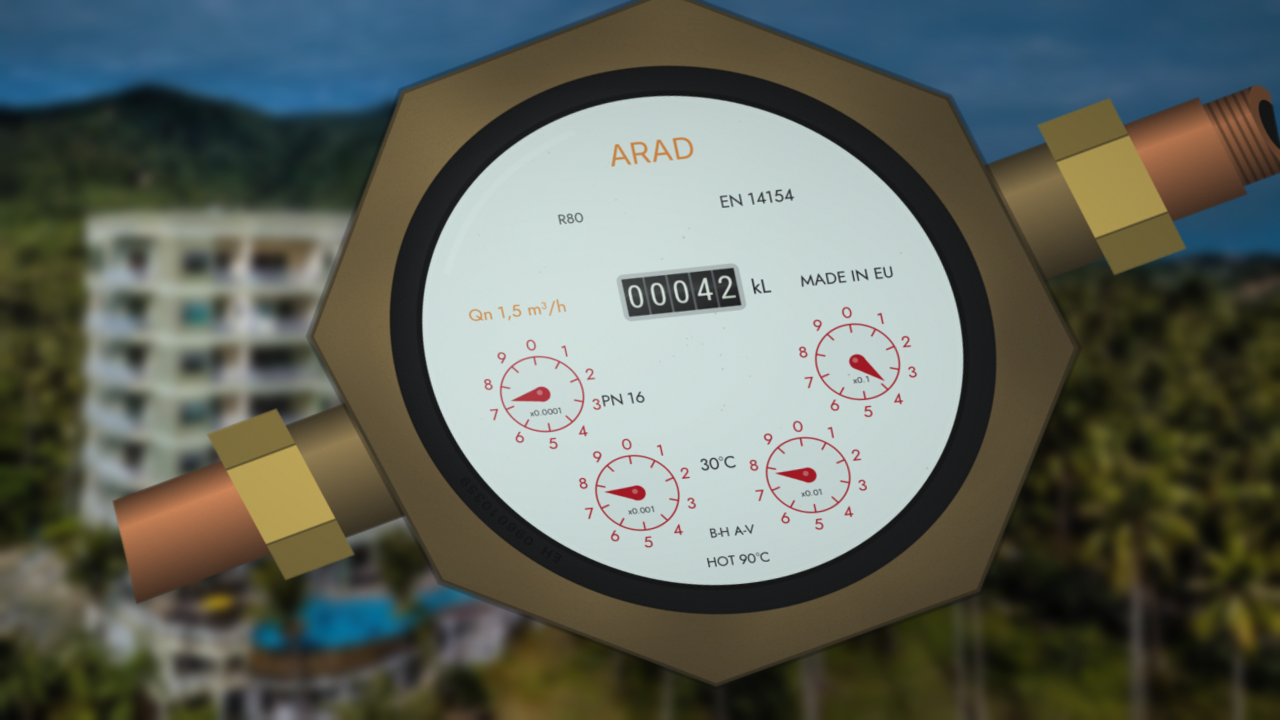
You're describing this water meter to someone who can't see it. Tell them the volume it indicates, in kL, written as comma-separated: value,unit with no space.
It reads 42.3777,kL
